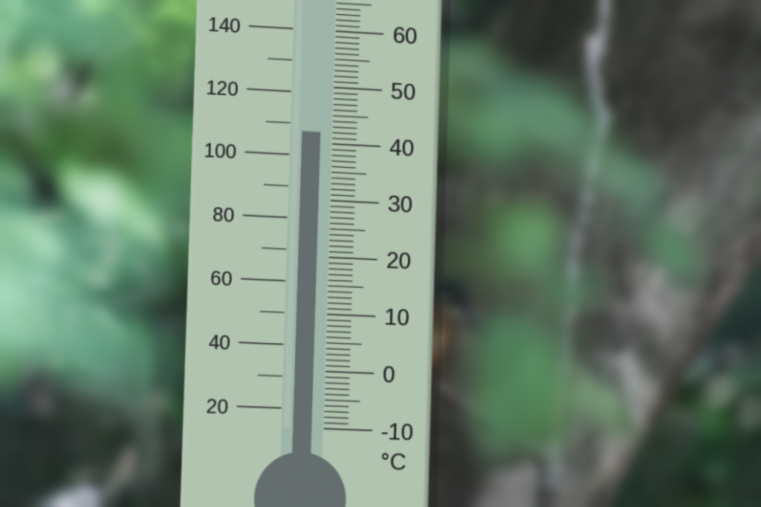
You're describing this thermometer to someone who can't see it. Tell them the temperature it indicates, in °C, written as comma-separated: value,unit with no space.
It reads 42,°C
